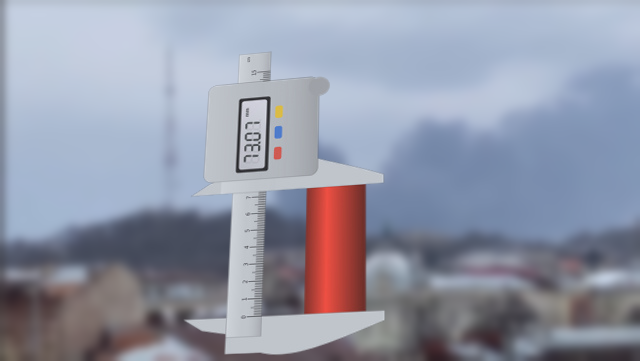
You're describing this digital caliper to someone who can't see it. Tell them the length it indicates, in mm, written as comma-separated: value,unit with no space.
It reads 73.07,mm
